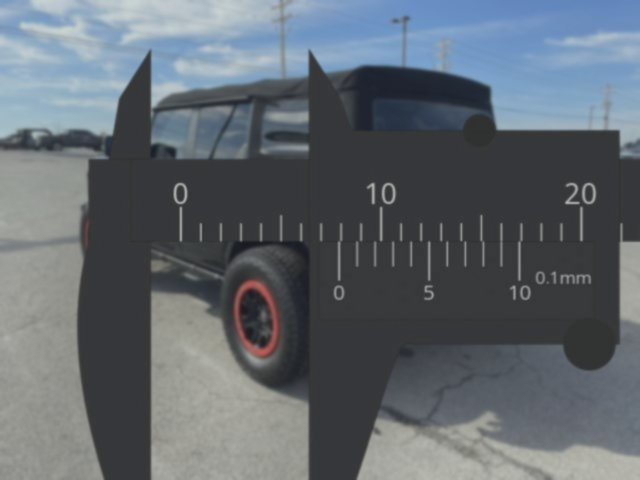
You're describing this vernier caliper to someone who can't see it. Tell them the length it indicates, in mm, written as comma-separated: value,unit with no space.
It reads 7.9,mm
